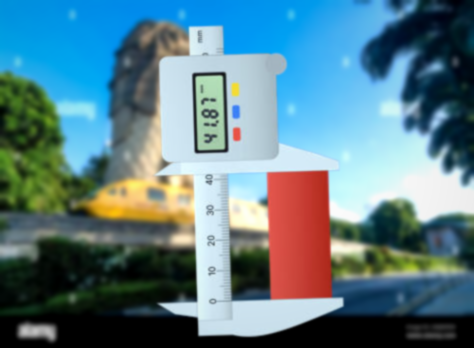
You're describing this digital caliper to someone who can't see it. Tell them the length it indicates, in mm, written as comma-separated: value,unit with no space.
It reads 41.87,mm
